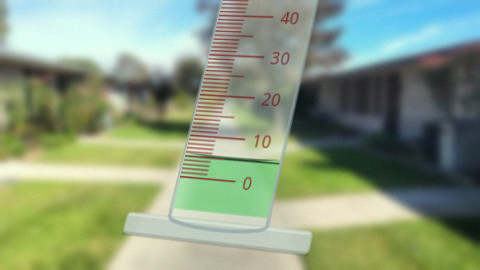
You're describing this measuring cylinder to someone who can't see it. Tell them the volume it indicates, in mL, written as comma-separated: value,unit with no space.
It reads 5,mL
